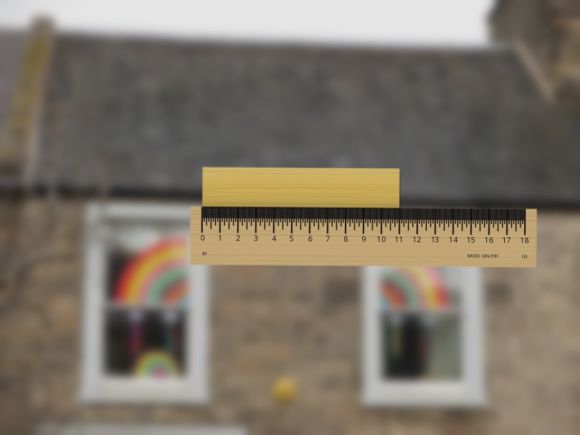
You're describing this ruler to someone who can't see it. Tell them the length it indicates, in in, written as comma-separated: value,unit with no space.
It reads 11,in
